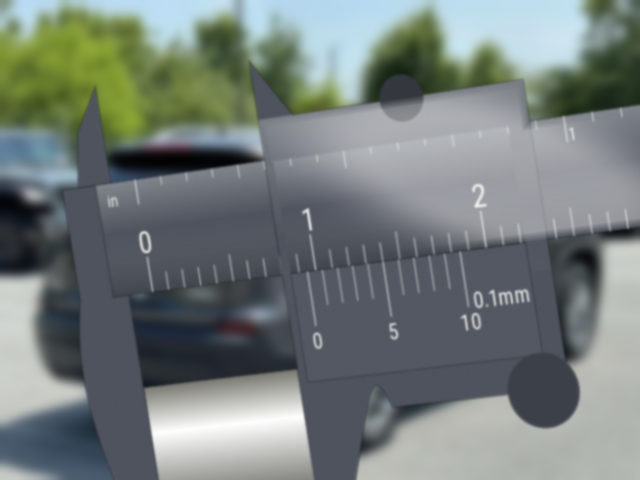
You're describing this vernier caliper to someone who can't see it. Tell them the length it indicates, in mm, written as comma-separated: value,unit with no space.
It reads 9.5,mm
